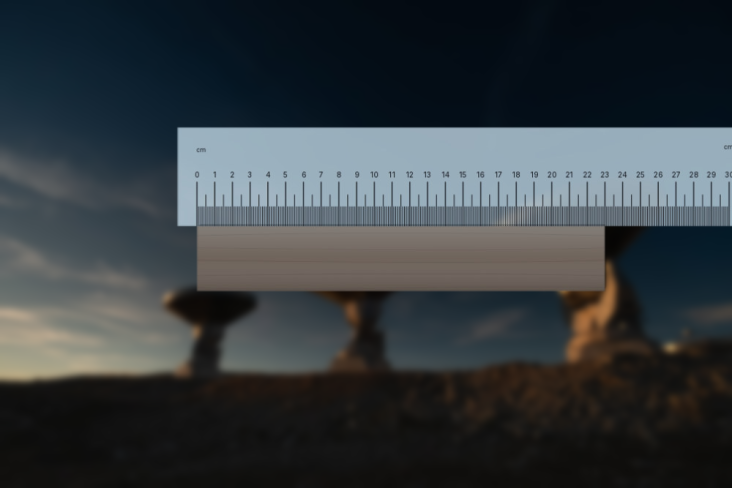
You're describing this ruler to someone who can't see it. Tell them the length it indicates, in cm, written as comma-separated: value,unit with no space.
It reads 23,cm
